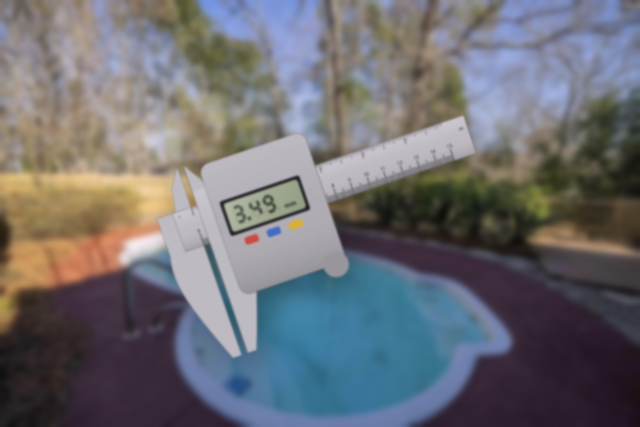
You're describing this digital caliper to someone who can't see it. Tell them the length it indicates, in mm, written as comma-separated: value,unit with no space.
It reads 3.49,mm
